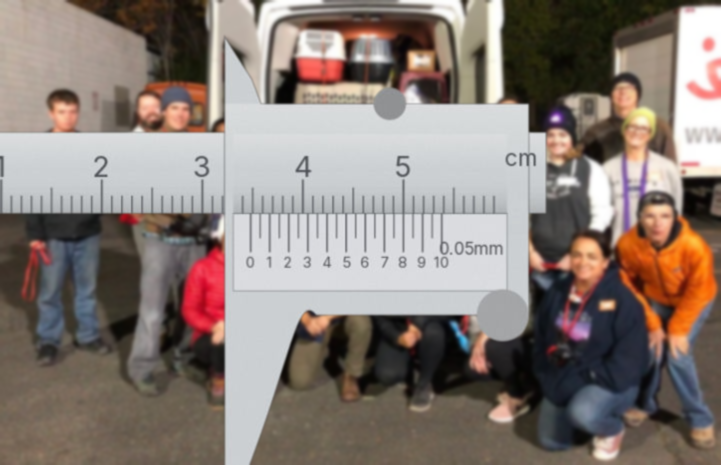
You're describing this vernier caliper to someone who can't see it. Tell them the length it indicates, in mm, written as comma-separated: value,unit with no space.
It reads 34.8,mm
